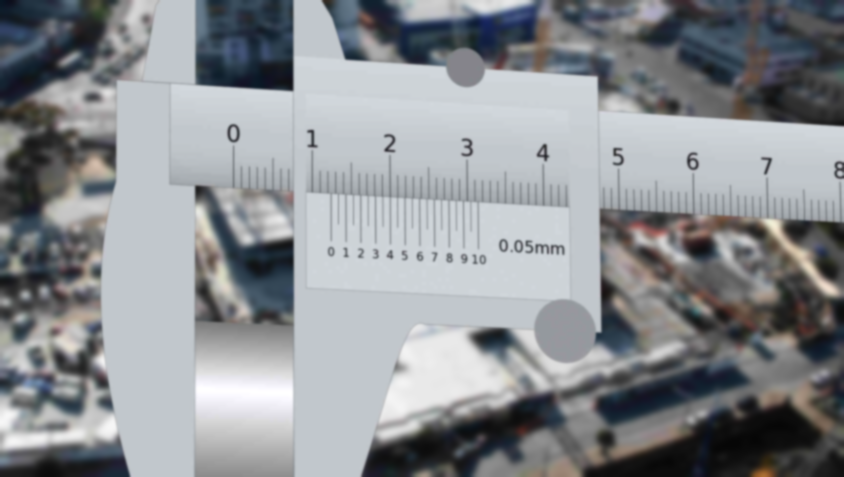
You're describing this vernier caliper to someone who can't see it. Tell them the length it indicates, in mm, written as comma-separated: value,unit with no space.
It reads 12.4,mm
